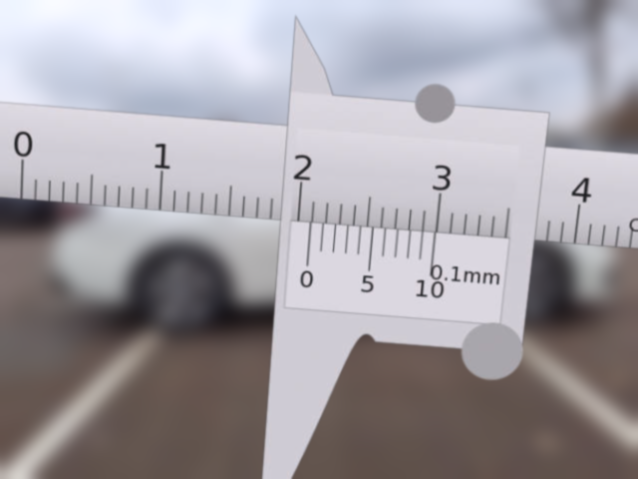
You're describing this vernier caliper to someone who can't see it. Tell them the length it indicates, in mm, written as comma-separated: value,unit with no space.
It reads 20.9,mm
